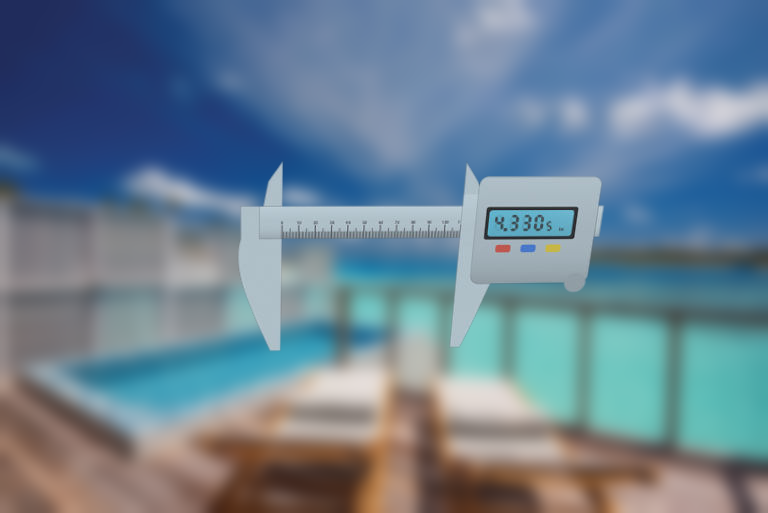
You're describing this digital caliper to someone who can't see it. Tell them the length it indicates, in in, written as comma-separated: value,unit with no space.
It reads 4.3305,in
